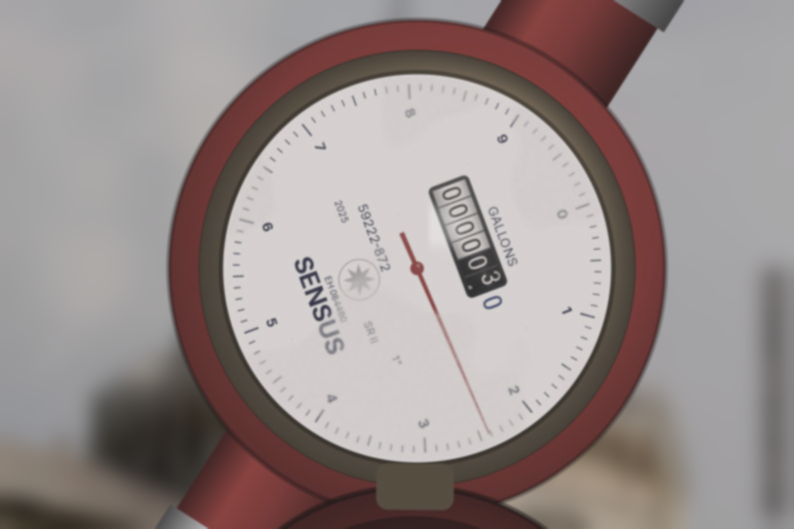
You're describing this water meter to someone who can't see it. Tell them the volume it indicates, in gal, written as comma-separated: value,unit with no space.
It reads 32.4,gal
